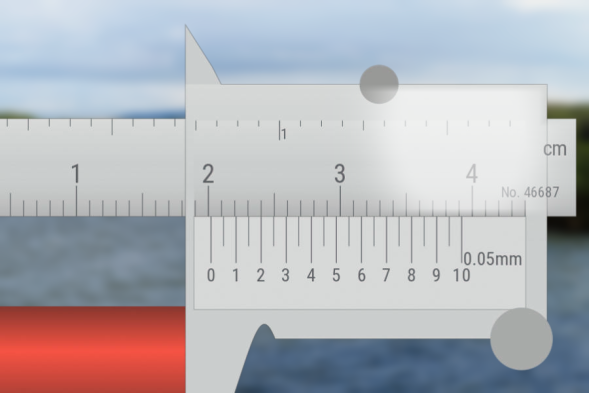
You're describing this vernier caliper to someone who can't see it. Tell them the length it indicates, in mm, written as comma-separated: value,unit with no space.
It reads 20.2,mm
